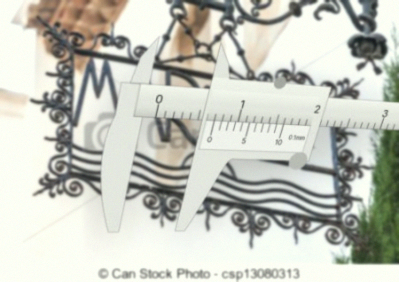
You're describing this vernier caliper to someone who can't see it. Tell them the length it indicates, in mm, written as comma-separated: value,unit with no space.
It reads 7.0,mm
